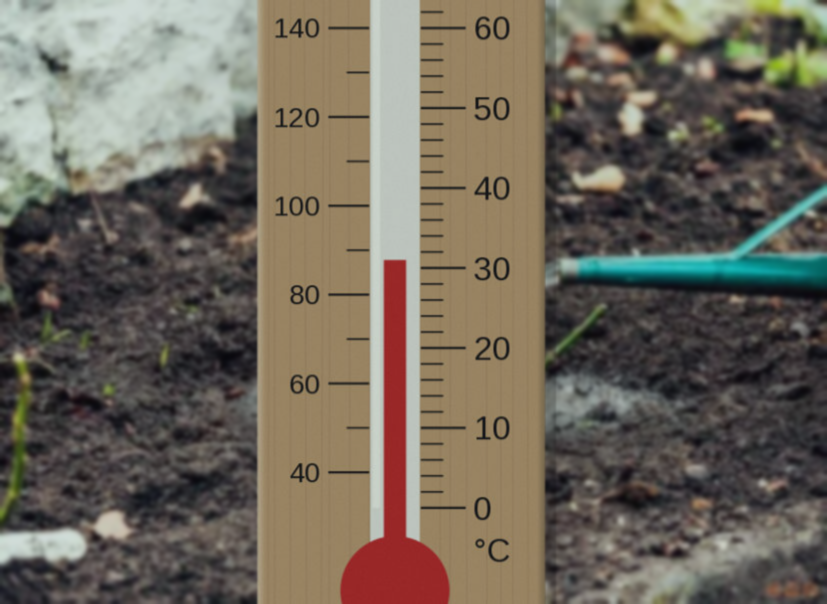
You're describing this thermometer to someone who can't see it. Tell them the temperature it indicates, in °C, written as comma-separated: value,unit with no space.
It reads 31,°C
